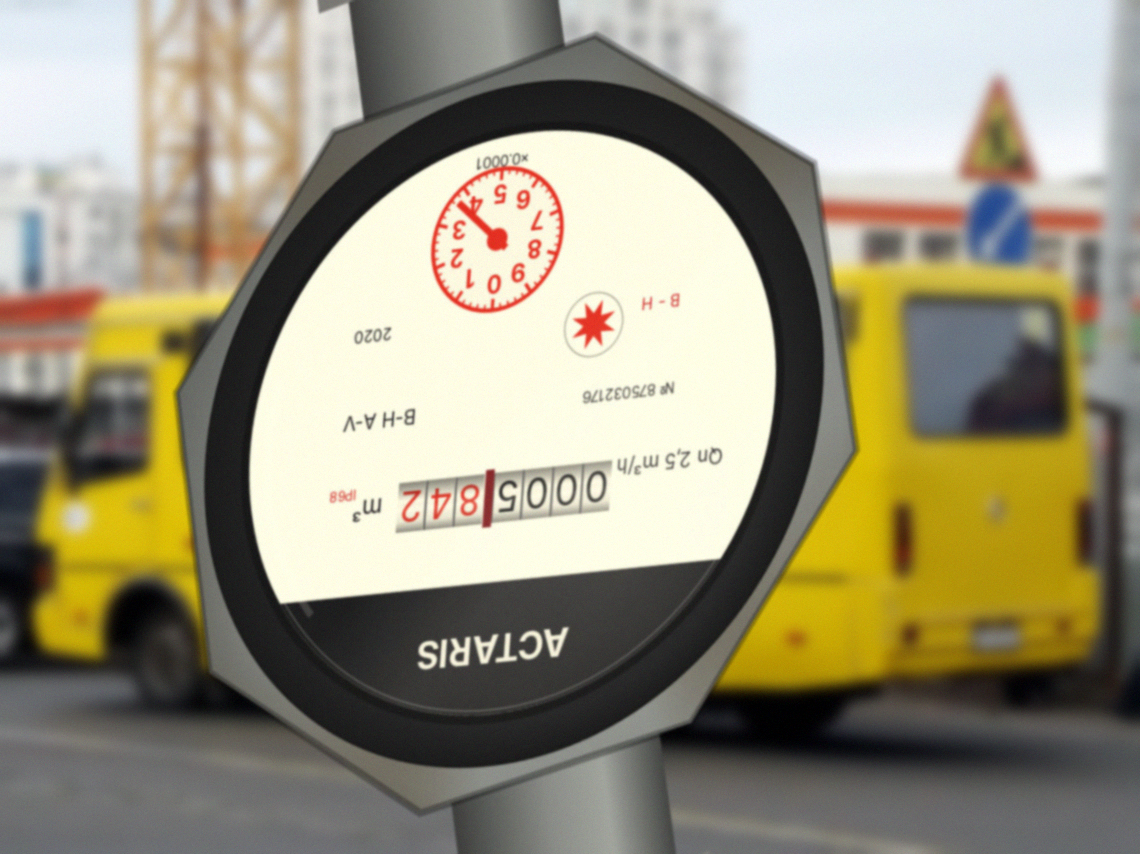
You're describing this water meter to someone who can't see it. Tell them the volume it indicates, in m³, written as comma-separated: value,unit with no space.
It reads 5.8423,m³
